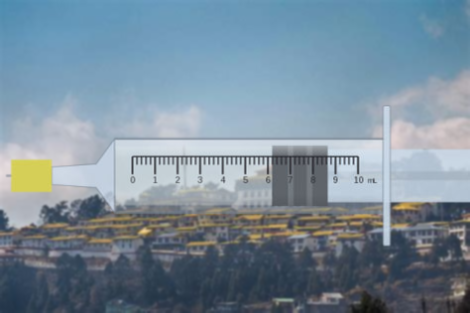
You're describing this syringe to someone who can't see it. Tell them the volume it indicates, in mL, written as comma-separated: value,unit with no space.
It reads 6.2,mL
